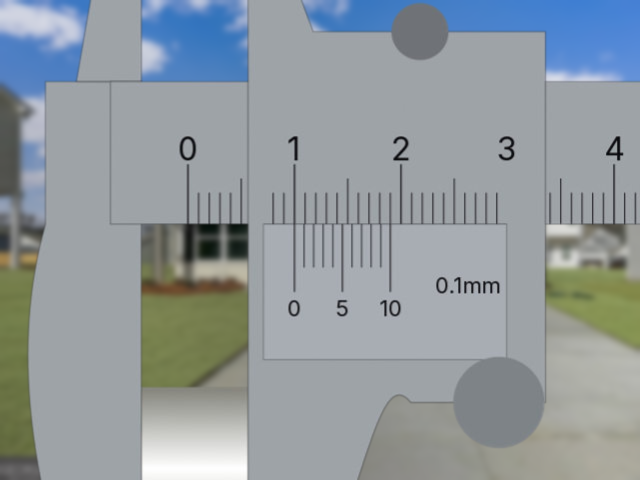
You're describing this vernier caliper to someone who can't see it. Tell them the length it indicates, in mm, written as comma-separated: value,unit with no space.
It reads 10.0,mm
